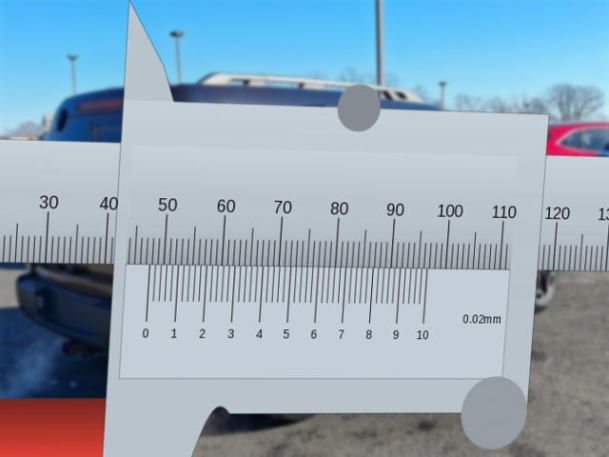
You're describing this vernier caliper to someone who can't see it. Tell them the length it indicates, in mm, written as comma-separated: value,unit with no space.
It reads 47.6,mm
